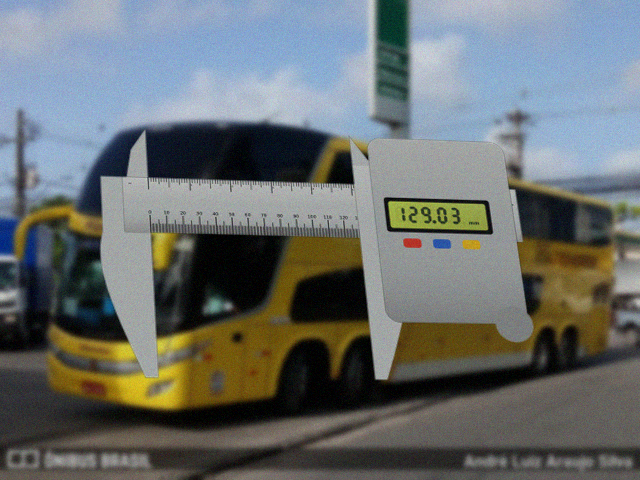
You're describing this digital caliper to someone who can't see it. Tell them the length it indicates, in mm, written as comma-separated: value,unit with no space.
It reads 129.03,mm
